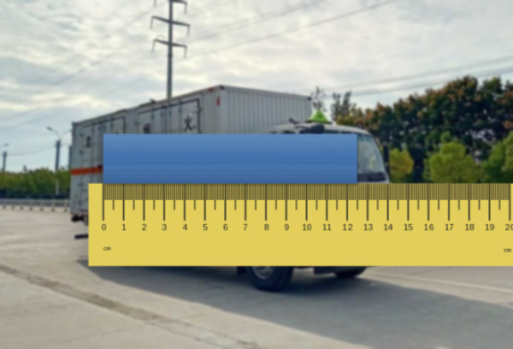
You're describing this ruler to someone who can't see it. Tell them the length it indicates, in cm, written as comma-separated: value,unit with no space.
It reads 12.5,cm
